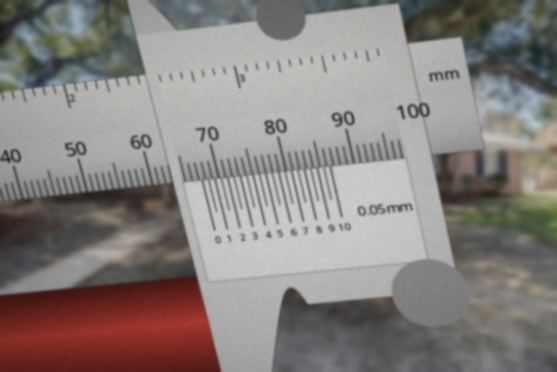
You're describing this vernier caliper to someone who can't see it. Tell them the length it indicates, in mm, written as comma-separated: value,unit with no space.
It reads 67.5,mm
